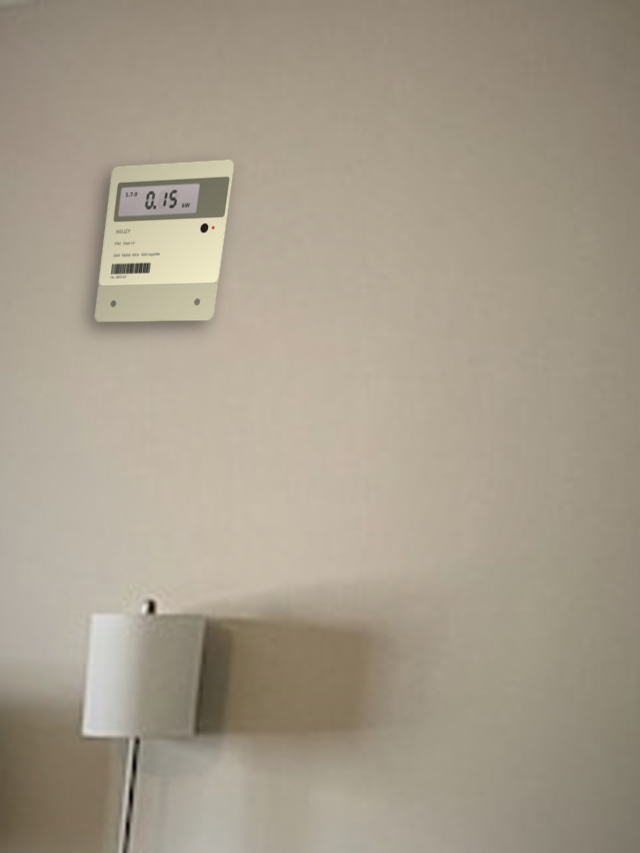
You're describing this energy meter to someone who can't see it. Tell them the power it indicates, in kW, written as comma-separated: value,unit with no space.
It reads 0.15,kW
